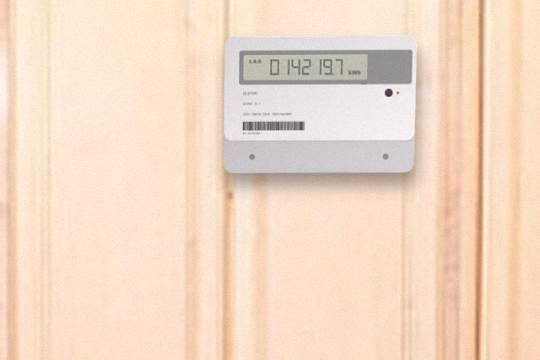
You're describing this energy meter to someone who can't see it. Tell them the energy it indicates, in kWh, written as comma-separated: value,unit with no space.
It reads 14219.7,kWh
